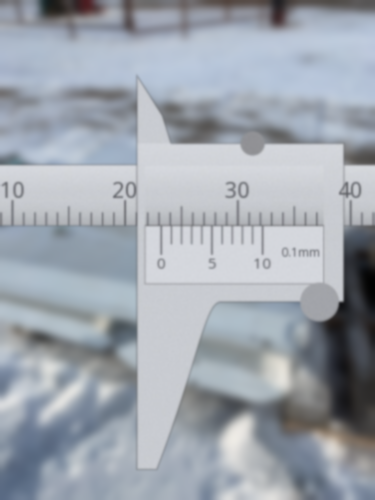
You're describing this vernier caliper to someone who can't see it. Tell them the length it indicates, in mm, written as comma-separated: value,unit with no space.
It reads 23.2,mm
